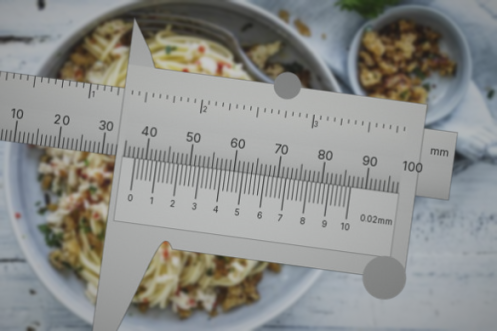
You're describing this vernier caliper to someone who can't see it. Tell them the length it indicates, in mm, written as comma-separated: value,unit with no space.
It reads 37.5,mm
